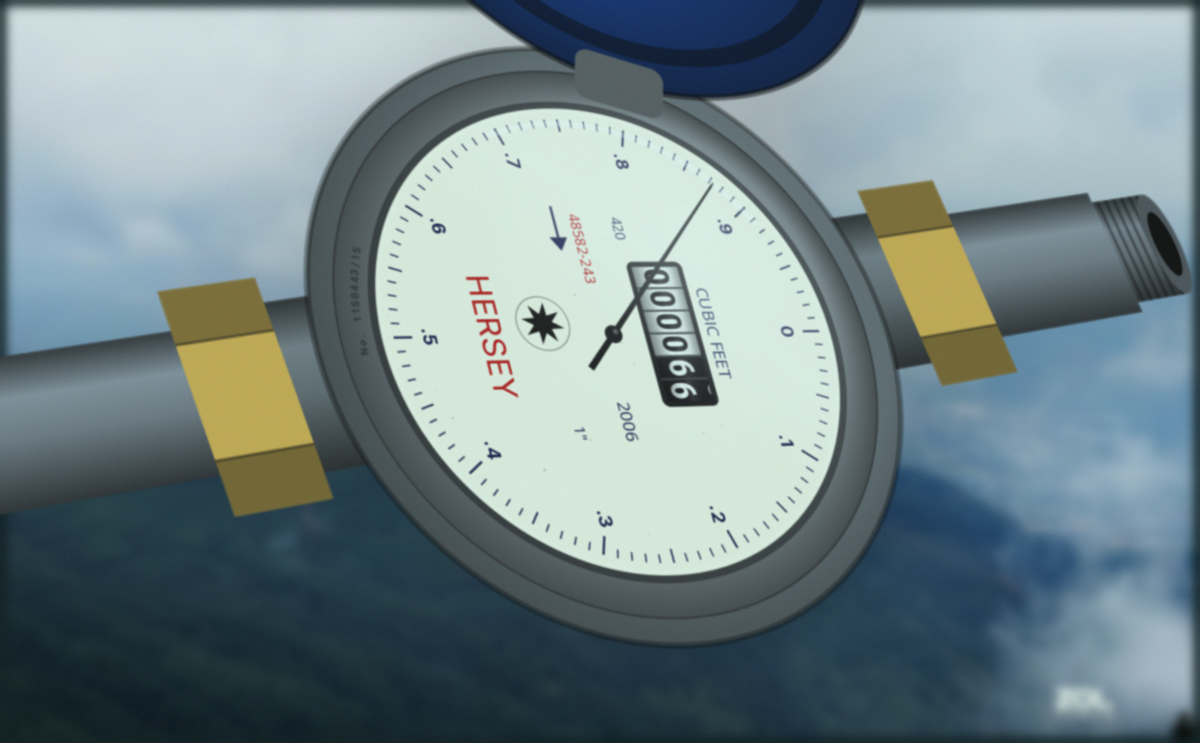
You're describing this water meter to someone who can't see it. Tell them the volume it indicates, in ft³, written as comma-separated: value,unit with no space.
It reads 65.87,ft³
